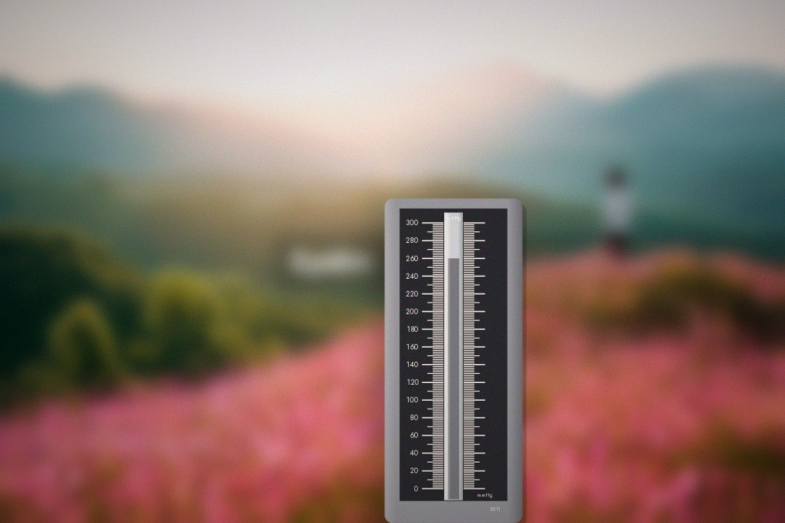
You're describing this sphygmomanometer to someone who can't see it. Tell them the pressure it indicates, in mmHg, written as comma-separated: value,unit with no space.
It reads 260,mmHg
